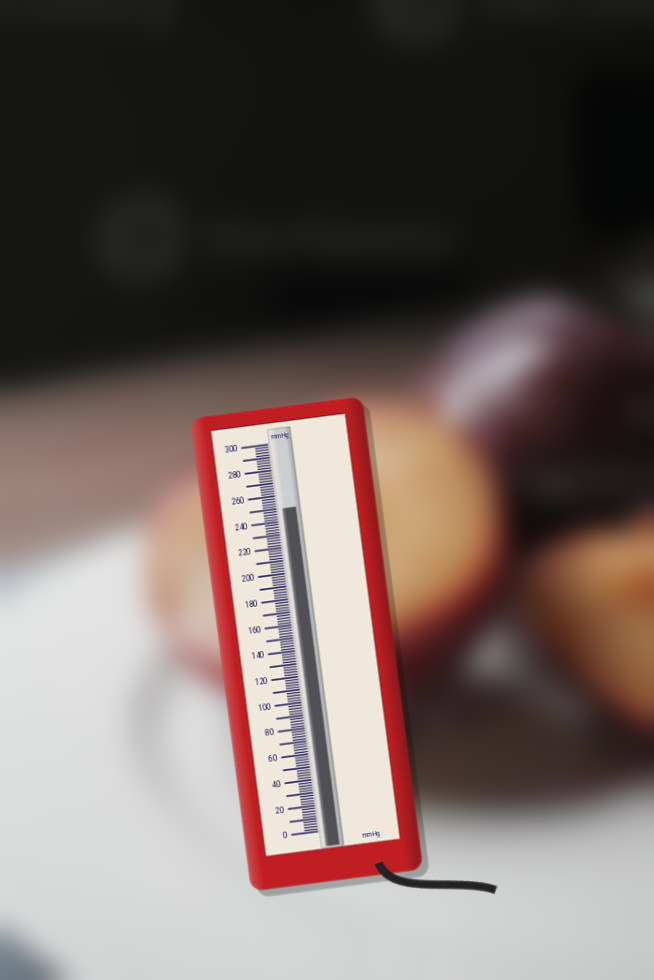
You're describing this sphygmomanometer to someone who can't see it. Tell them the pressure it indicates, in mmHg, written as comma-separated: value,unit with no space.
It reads 250,mmHg
